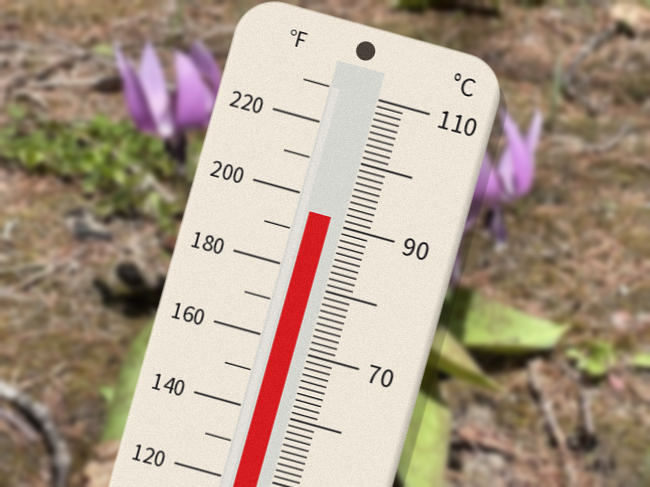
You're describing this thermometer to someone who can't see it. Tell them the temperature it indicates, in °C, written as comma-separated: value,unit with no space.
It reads 91,°C
